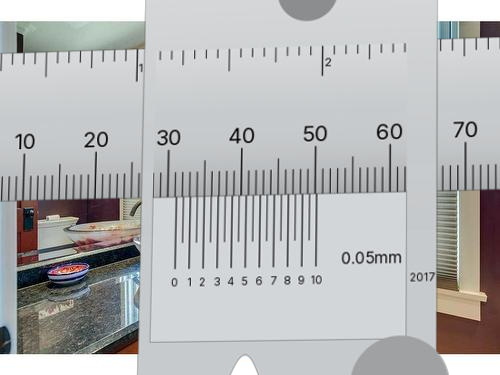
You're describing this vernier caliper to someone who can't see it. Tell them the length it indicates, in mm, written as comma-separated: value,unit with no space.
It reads 31.2,mm
